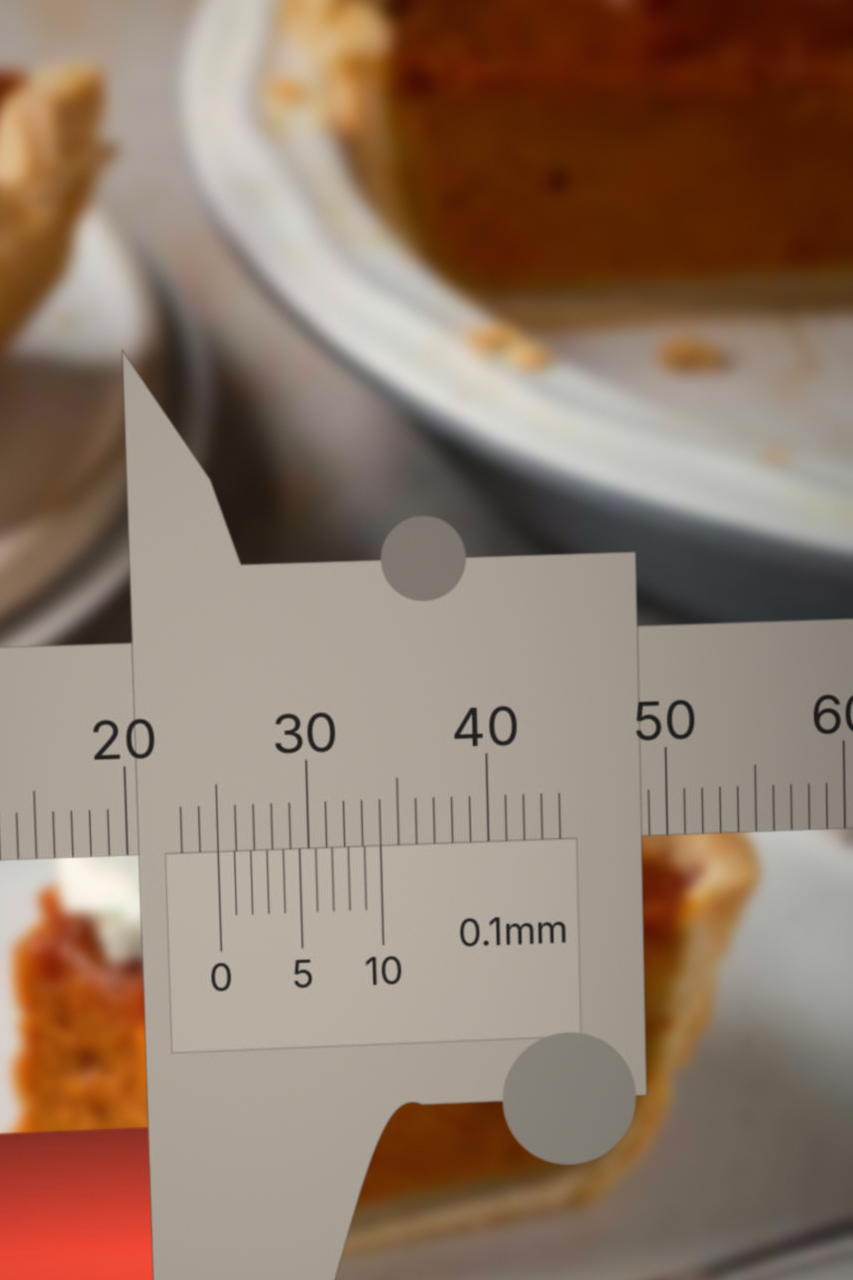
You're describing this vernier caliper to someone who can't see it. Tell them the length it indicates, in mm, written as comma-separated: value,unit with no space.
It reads 25.0,mm
